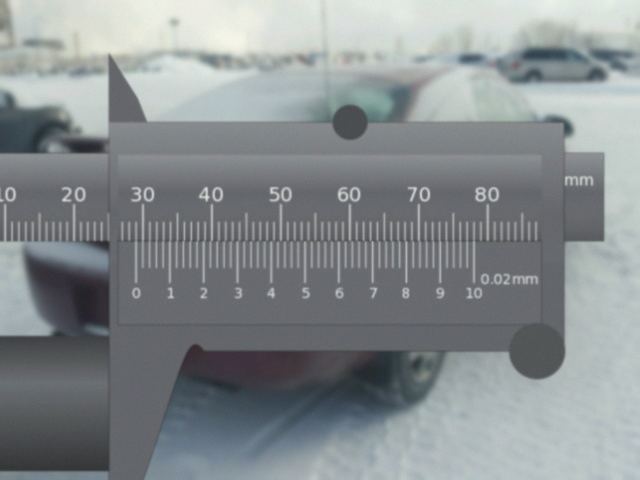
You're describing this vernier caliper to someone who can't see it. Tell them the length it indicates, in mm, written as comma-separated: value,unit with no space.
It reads 29.0,mm
